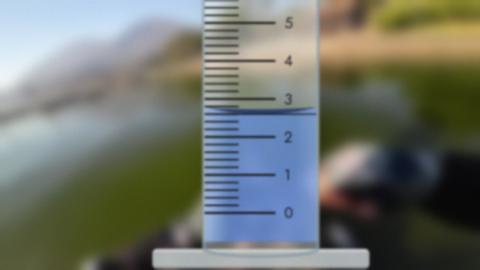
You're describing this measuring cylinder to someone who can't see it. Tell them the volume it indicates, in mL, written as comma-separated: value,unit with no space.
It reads 2.6,mL
